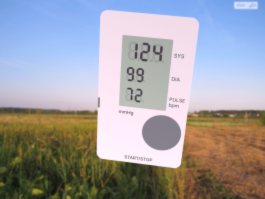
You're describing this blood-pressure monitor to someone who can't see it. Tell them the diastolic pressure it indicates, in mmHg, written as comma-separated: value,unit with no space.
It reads 99,mmHg
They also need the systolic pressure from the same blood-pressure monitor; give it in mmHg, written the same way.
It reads 124,mmHg
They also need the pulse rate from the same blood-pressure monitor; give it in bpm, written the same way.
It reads 72,bpm
